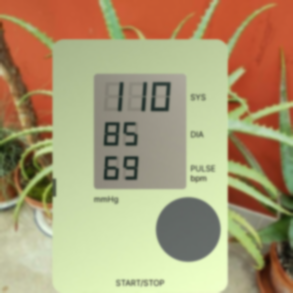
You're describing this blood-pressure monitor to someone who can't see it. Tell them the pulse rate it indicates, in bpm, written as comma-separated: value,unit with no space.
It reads 69,bpm
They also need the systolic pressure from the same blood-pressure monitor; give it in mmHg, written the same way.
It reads 110,mmHg
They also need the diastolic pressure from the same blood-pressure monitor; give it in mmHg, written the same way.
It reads 85,mmHg
